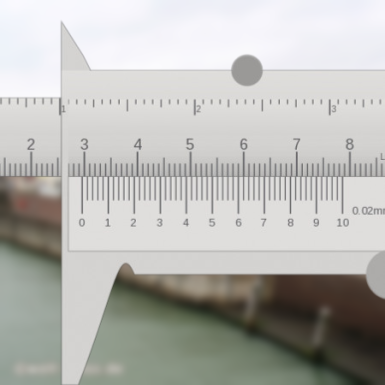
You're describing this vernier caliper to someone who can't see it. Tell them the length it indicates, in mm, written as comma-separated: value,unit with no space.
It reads 29.6,mm
